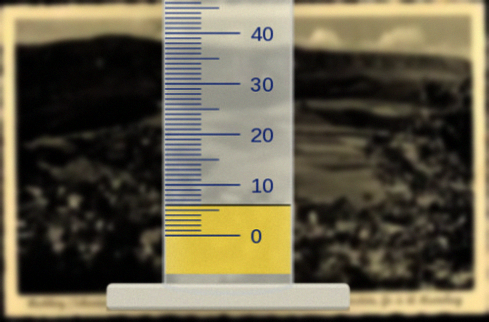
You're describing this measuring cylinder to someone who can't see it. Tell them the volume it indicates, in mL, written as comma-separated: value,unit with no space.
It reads 6,mL
